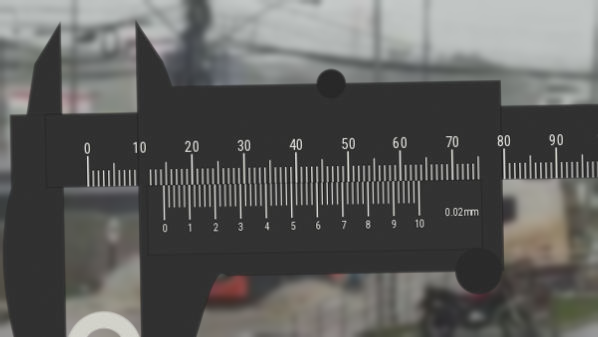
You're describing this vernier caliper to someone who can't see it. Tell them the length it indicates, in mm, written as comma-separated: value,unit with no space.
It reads 14.5,mm
